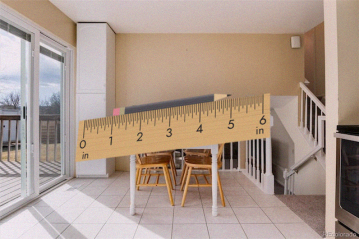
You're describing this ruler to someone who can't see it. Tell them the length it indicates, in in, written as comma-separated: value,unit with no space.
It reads 4,in
